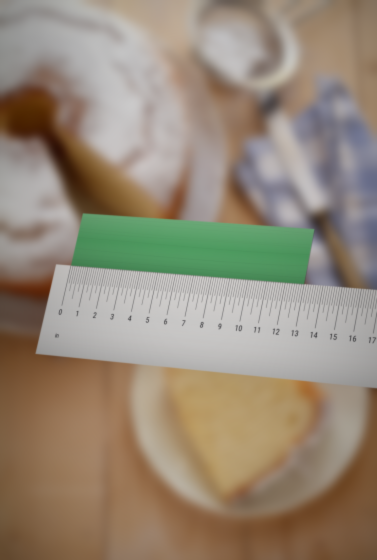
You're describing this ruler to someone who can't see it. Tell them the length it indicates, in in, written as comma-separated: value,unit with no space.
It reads 13,in
